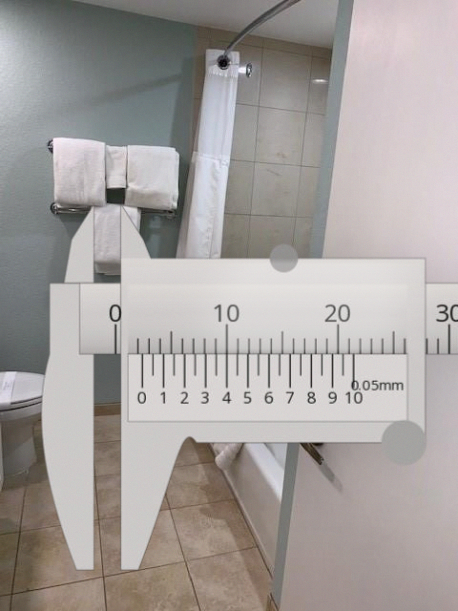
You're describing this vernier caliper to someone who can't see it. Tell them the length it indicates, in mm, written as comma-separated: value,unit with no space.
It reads 2.4,mm
